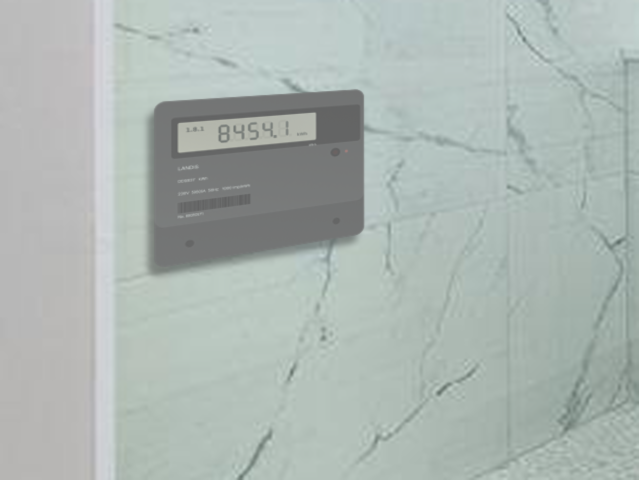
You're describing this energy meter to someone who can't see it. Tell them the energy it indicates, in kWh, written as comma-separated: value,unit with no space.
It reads 8454.1,kWh
